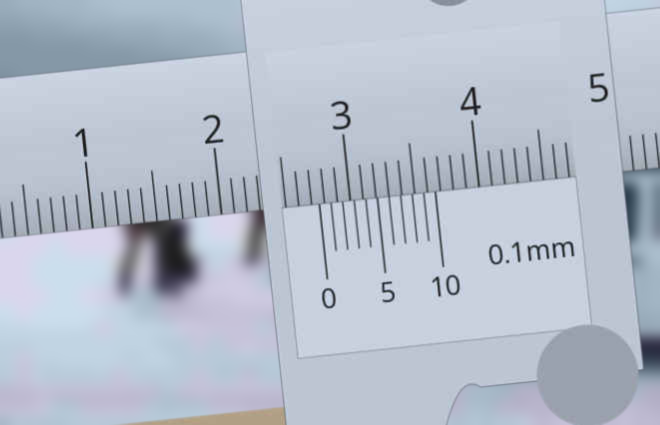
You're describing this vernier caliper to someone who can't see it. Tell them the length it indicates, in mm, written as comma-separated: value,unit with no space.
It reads 27.6,mm
